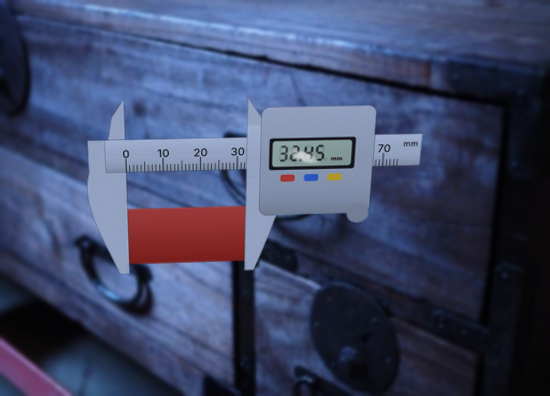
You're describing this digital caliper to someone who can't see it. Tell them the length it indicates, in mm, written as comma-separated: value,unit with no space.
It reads 32.45,mm
